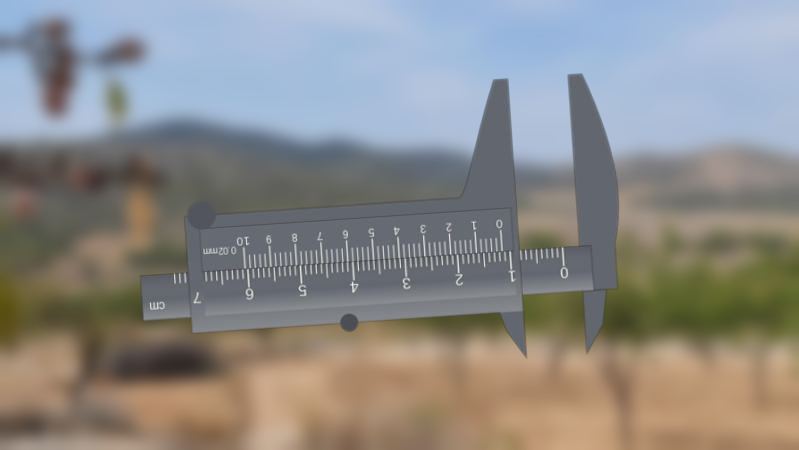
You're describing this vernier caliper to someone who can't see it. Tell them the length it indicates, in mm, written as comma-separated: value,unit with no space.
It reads 11.5,mm
